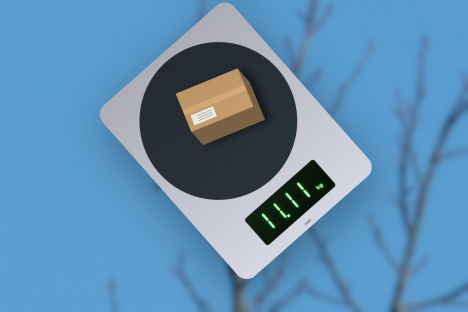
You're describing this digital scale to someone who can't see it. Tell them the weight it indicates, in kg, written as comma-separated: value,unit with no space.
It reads 11.11,kg
